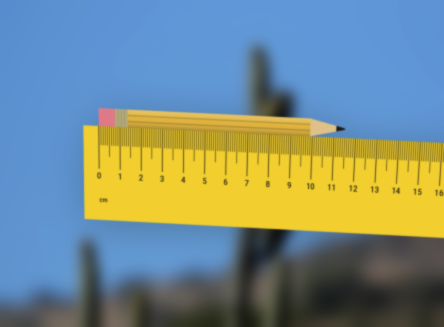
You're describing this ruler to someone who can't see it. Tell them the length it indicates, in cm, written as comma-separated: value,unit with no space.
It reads 11.5,cm
